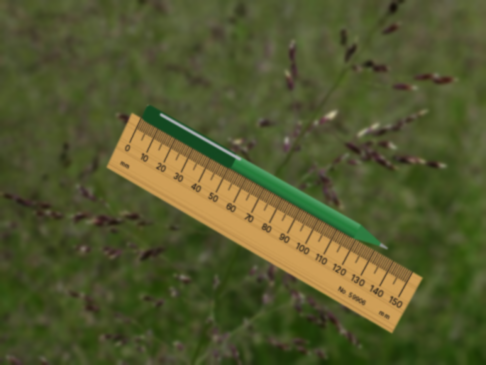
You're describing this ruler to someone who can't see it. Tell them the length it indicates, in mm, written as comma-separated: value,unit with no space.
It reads 135,mm
